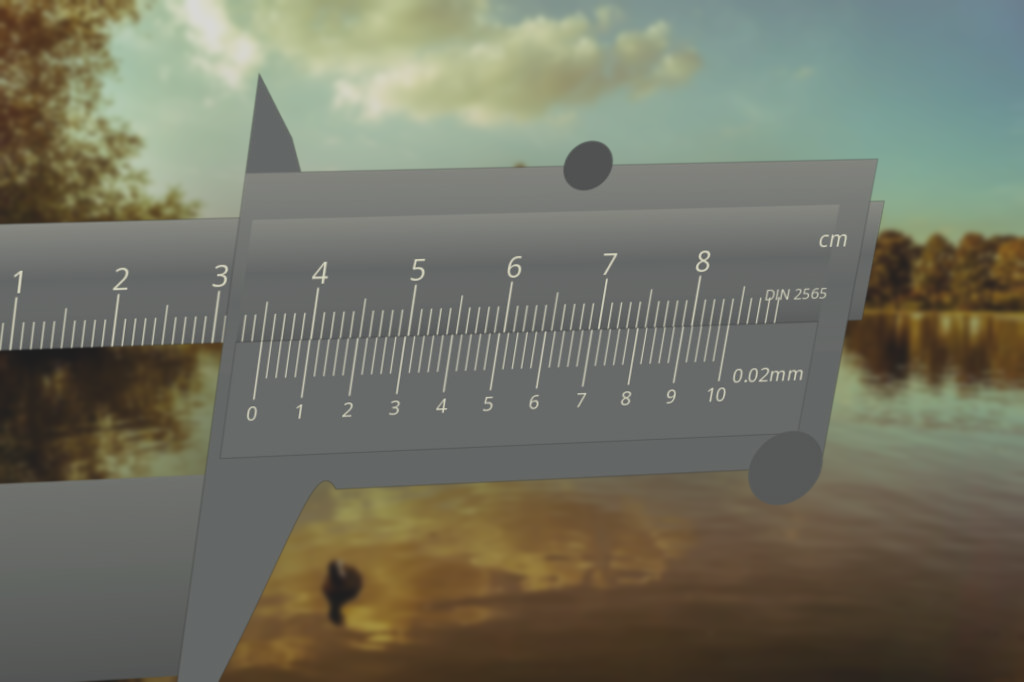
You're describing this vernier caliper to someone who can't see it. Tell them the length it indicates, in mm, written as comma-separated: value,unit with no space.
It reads 35.0,mm
